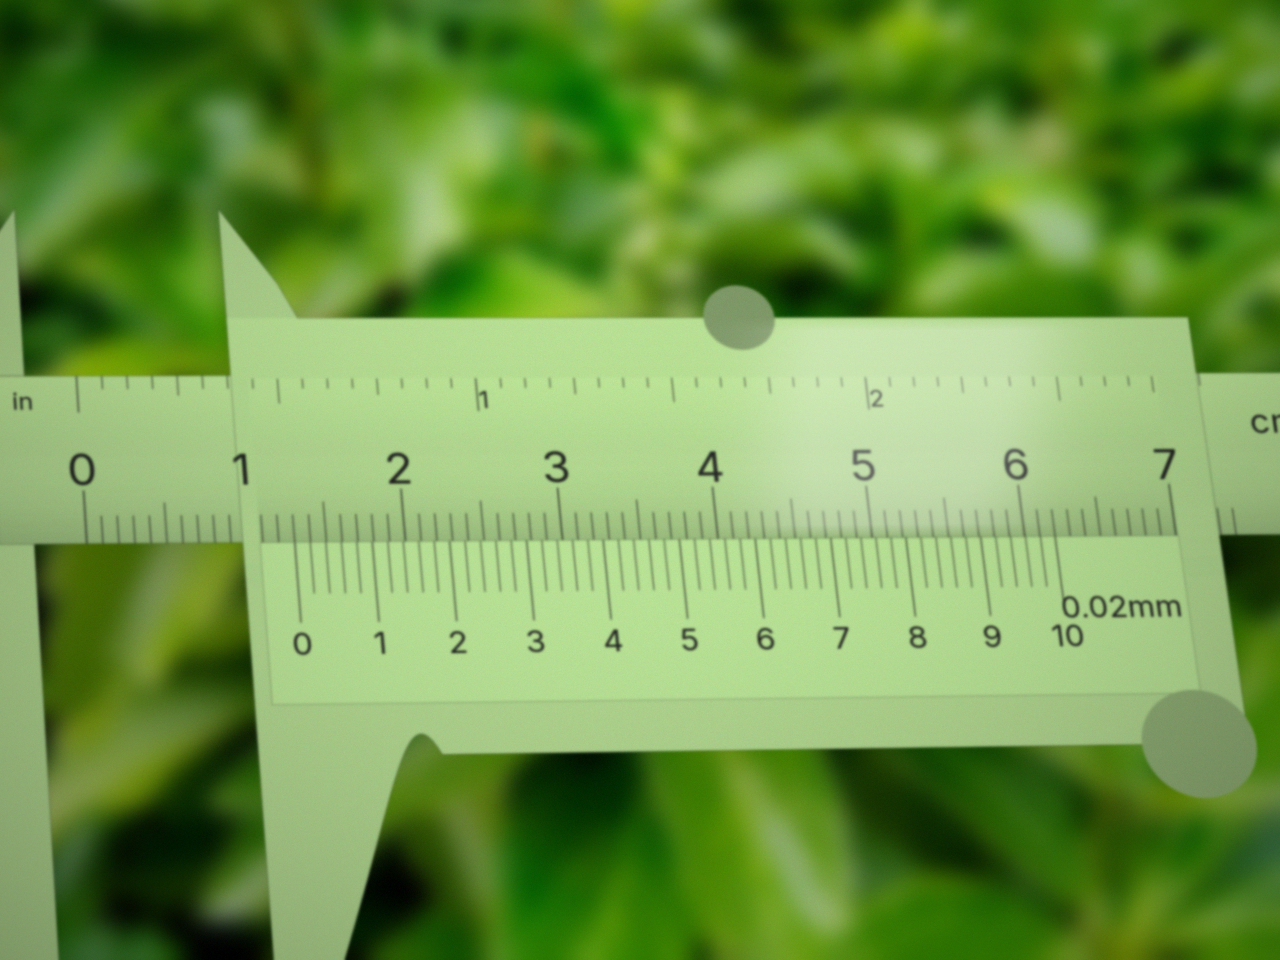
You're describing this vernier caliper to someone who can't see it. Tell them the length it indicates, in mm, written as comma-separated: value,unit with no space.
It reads 13.0,mm
